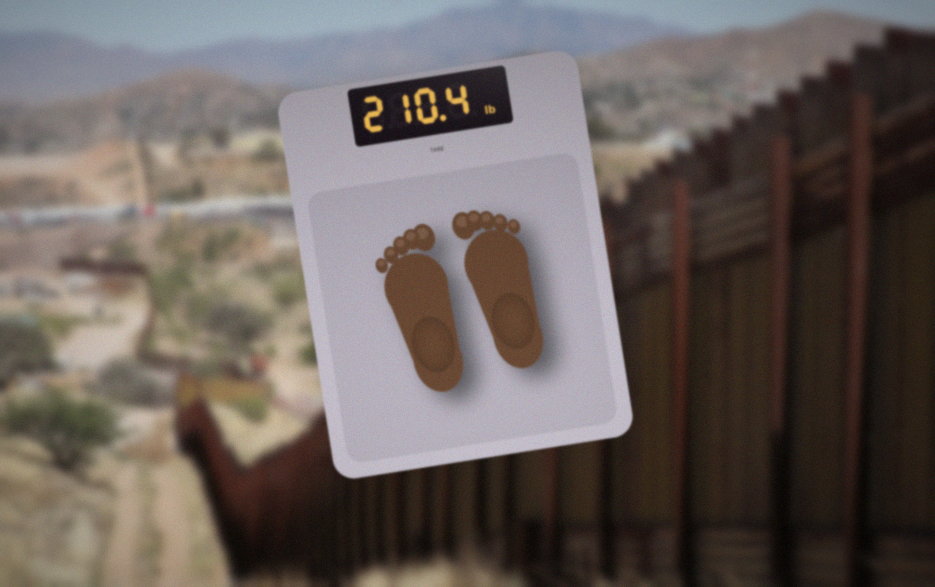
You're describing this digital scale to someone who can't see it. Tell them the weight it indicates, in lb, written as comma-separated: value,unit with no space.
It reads 210.4,lb
